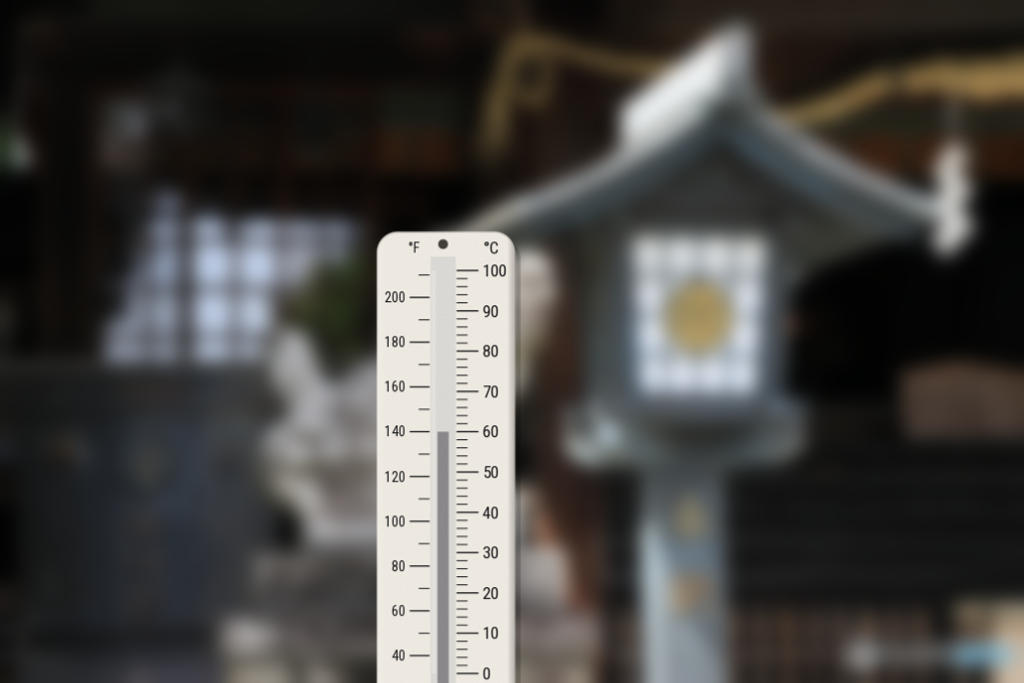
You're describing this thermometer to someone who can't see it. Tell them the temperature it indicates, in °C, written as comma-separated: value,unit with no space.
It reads 60,°C
